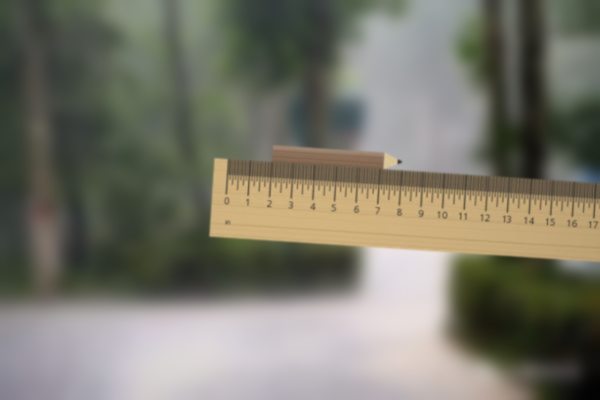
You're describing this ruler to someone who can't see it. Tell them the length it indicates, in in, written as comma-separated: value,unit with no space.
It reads 6,in
